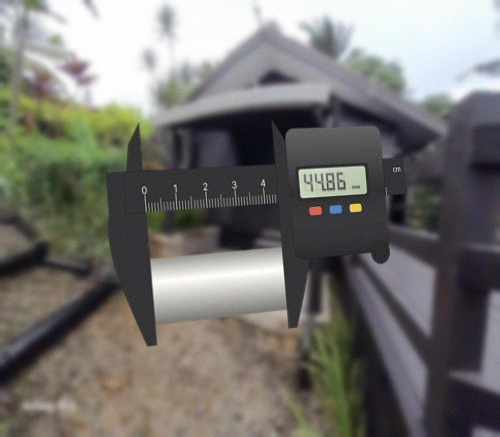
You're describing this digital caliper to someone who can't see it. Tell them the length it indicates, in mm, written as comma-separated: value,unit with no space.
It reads 44.86,mm
